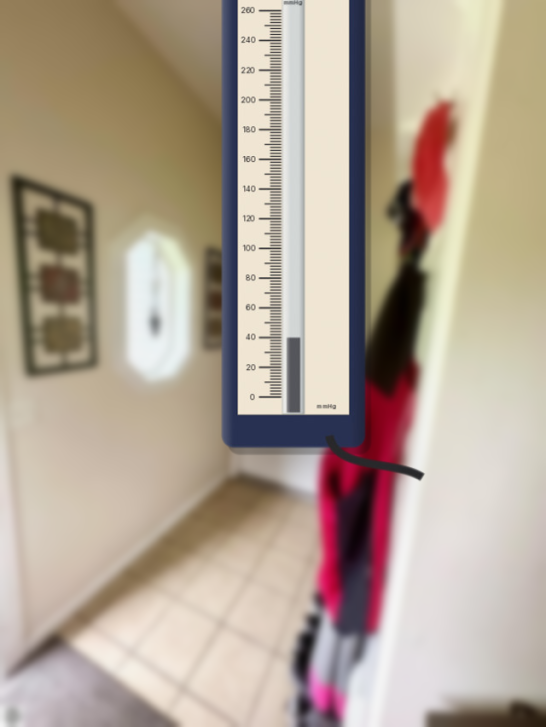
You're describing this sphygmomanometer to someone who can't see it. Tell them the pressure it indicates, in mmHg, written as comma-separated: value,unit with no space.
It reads 40,mmHg
